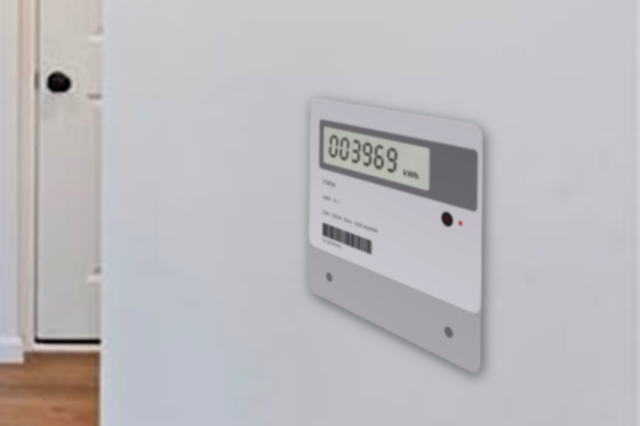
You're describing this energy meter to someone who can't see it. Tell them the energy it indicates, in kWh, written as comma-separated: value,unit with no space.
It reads 3969,kWh
